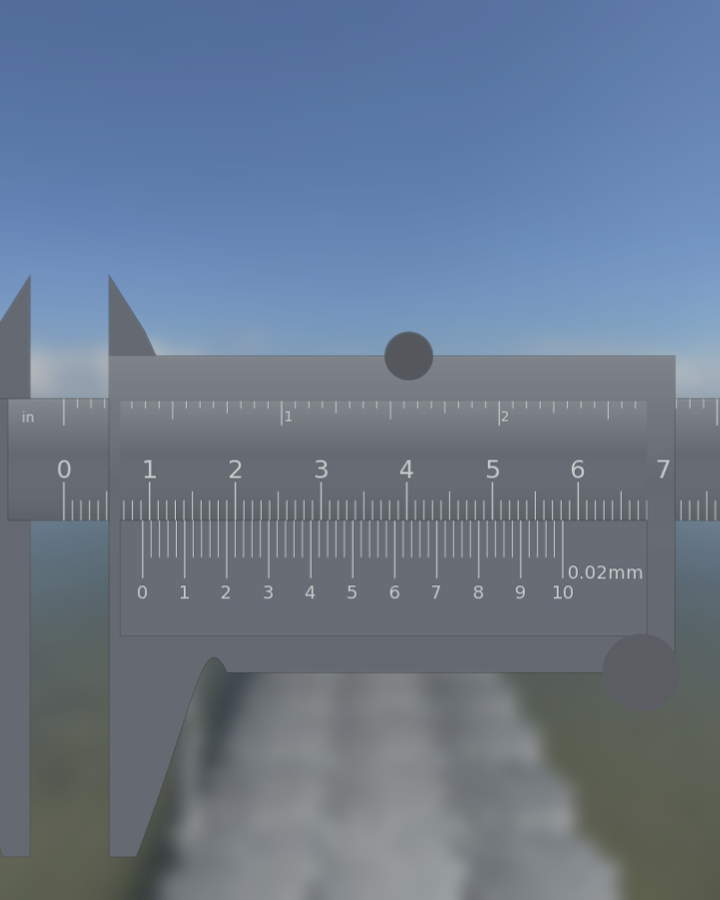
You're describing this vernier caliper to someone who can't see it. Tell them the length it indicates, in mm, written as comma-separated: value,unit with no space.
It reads 9.2,mm
